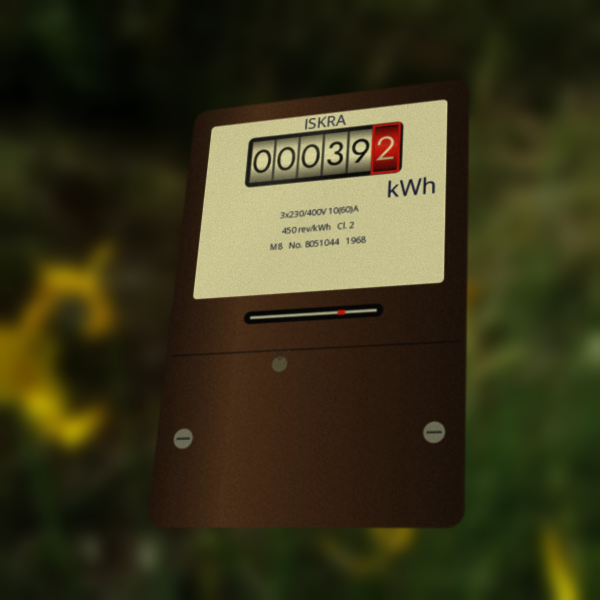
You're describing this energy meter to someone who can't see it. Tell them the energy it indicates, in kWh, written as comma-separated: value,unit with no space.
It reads 39.2,kWh
